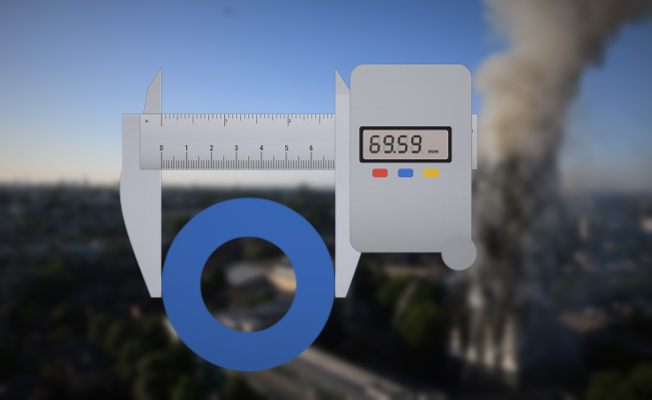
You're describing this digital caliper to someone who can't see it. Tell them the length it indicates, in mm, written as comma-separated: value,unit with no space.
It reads 69.59,mm
